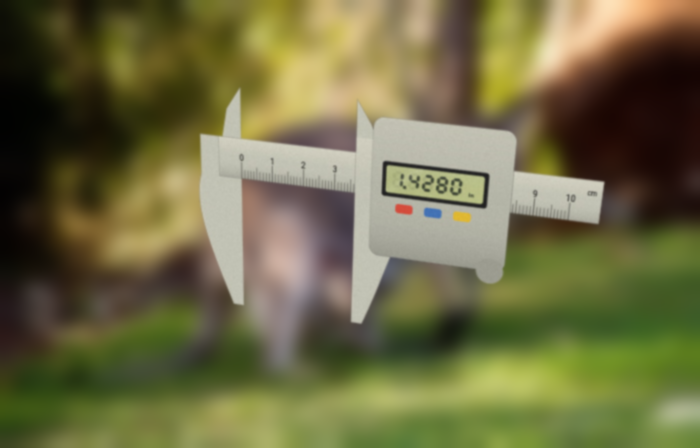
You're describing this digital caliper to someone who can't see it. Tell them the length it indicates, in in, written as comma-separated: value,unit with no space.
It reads 1.4280,in
